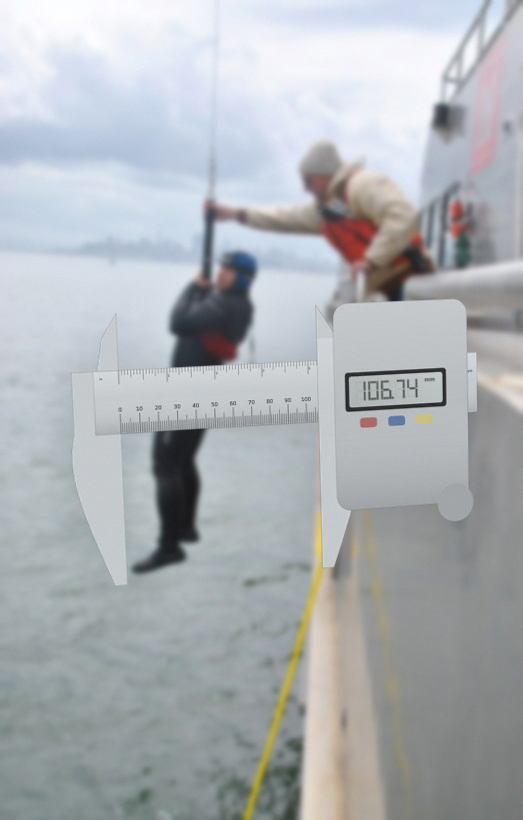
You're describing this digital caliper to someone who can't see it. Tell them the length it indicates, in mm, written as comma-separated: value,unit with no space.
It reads 106.74,mm
